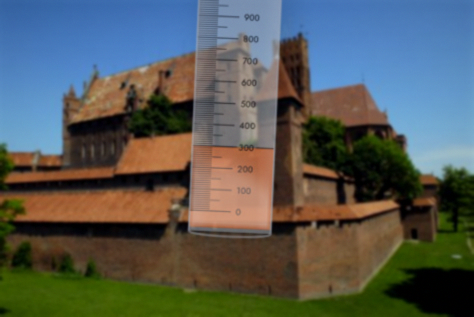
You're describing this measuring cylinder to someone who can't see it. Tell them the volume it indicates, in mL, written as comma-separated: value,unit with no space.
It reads 300,mL
